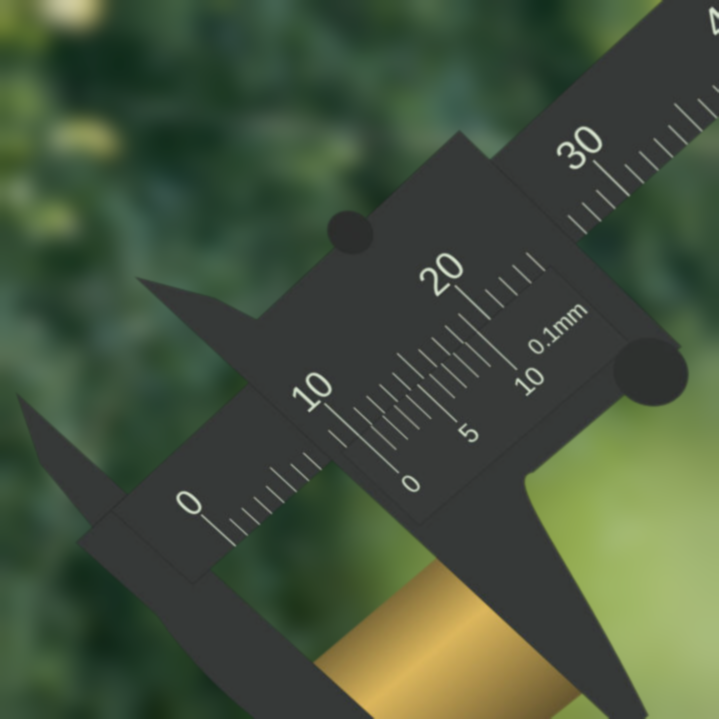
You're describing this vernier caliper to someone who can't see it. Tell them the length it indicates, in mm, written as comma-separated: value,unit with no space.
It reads 10.0,mm
